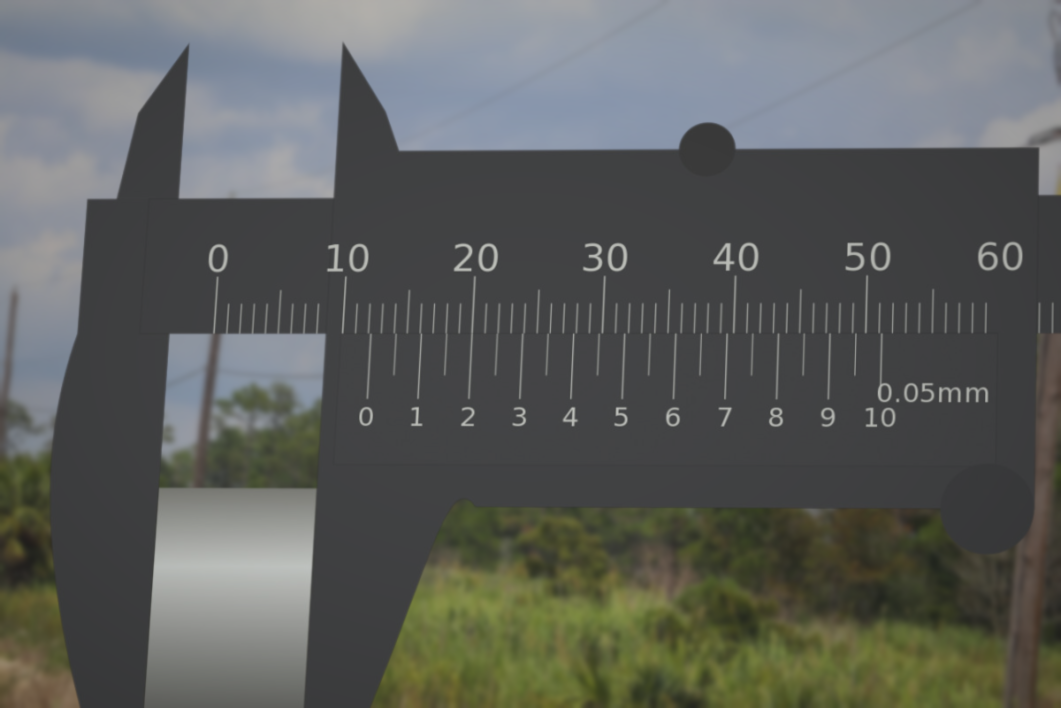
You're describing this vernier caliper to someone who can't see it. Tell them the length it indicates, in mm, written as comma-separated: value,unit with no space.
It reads 12.2,mm
